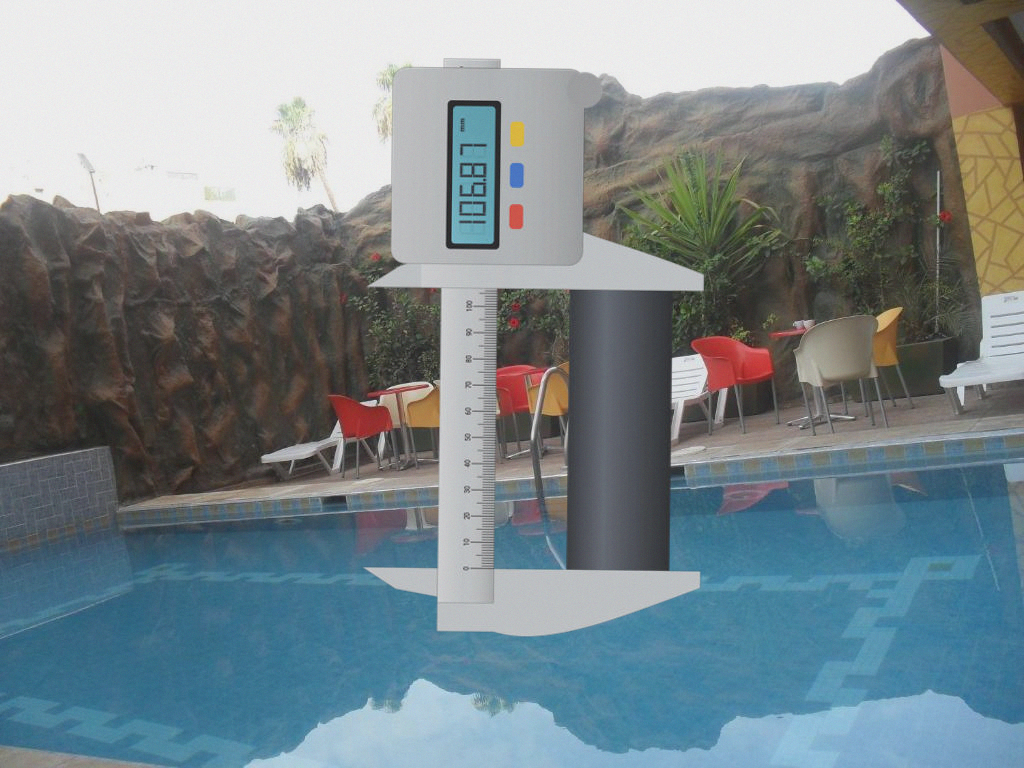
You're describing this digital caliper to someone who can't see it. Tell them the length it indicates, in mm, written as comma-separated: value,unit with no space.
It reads 106.87,mm
